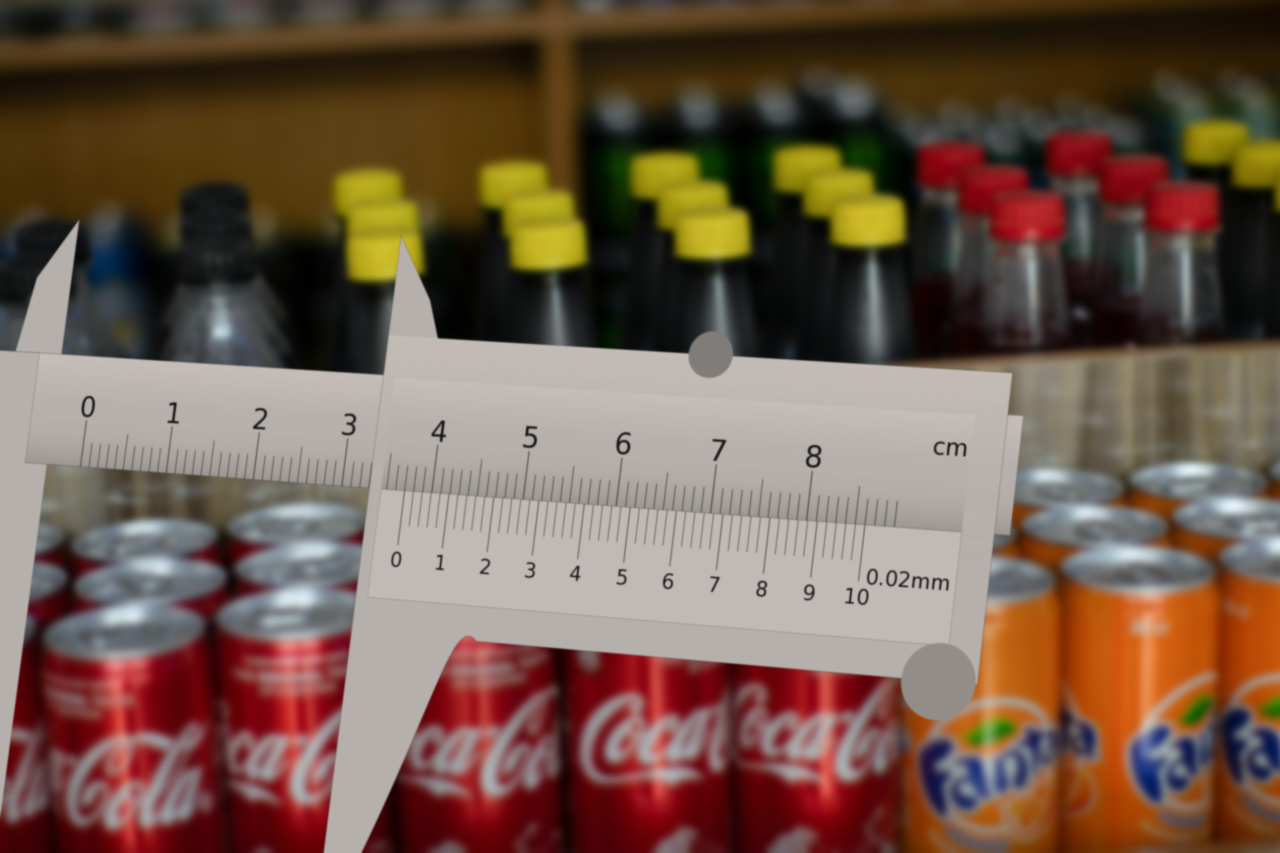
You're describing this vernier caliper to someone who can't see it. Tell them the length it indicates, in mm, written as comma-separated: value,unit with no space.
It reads 37.0,mm
